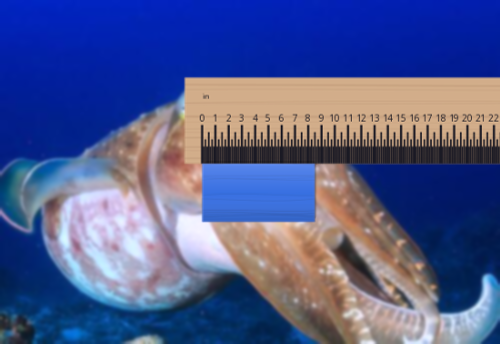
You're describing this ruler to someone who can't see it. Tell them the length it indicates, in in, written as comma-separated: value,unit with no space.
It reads 8.5,in
